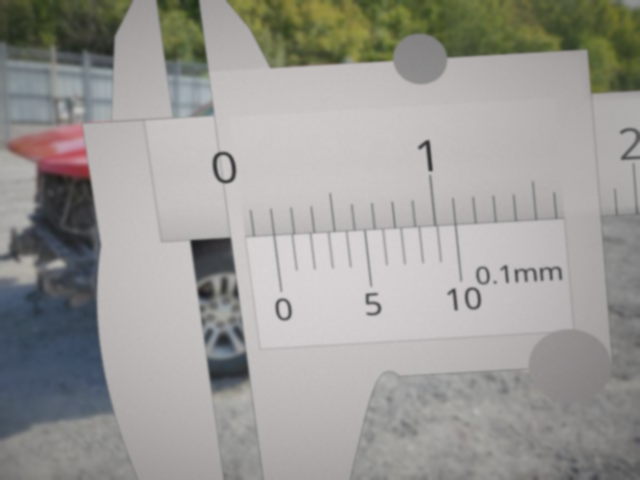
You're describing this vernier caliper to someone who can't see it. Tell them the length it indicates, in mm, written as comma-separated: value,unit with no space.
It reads 2.0,mm
